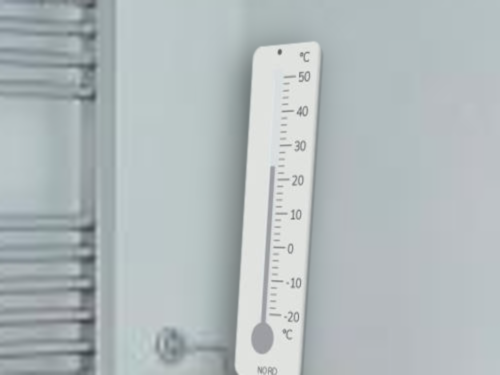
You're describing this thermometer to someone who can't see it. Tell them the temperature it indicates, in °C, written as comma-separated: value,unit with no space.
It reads 24,°C
